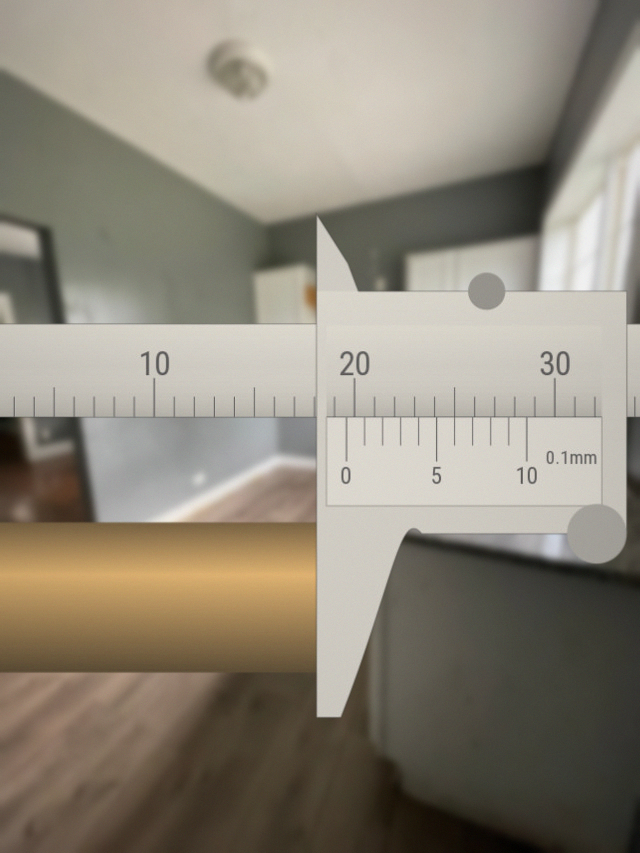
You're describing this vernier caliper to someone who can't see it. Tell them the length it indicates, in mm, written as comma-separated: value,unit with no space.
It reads 19.6,mm
